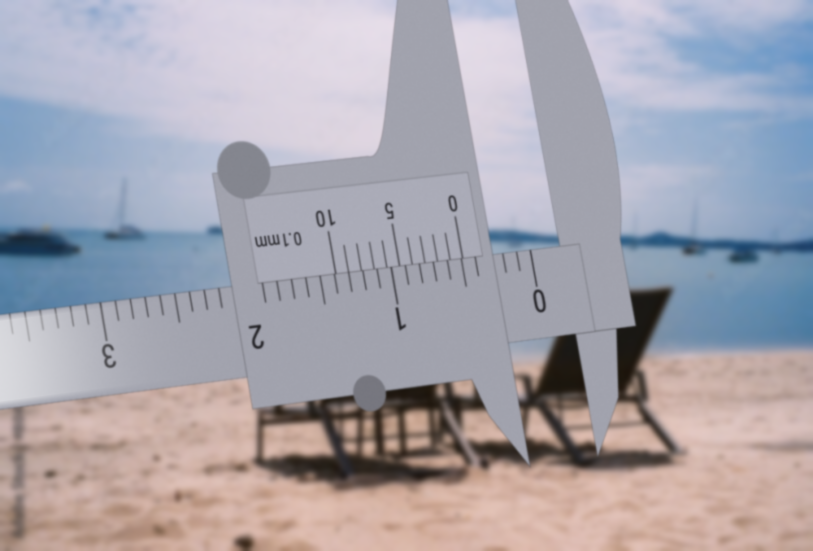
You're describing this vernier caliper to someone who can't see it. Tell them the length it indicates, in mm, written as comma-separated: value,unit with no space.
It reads 4.9,mm
